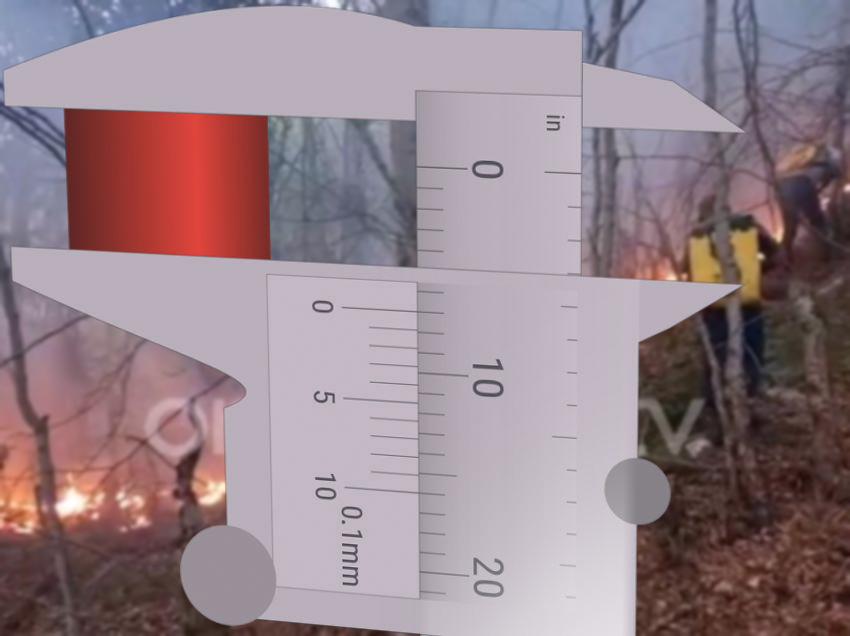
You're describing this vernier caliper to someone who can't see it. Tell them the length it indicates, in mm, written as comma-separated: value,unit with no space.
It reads 7.0,mm
